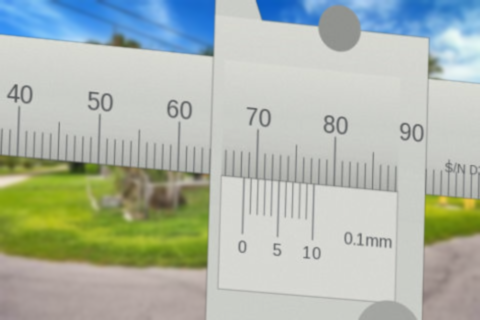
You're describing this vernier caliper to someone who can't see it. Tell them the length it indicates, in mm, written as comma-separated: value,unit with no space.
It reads 68.4,mm
